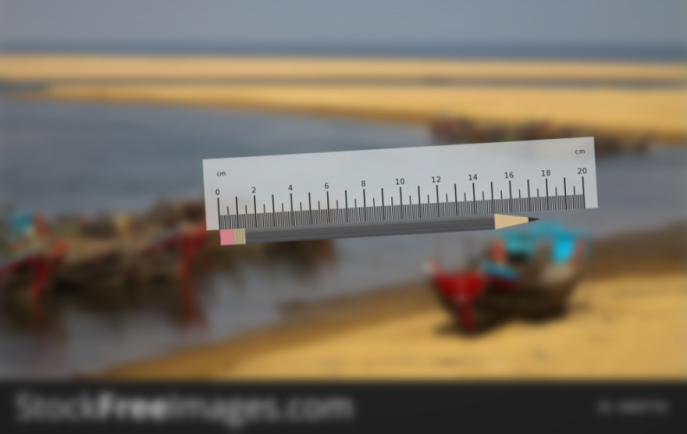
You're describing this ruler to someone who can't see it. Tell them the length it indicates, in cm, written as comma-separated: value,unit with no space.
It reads 17.5,cm
